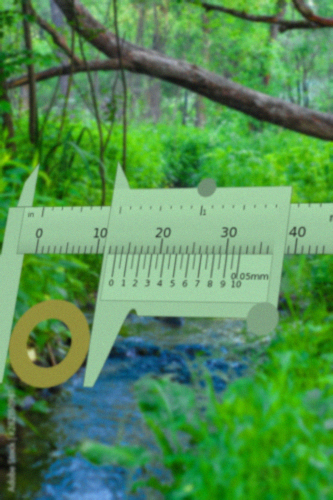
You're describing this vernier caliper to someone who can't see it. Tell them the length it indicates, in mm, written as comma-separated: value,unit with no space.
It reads 13.0,mm
